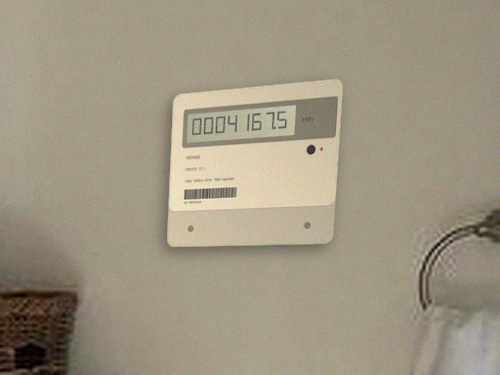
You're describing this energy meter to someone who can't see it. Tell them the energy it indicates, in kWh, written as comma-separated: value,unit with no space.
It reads 4167.5,kWh
